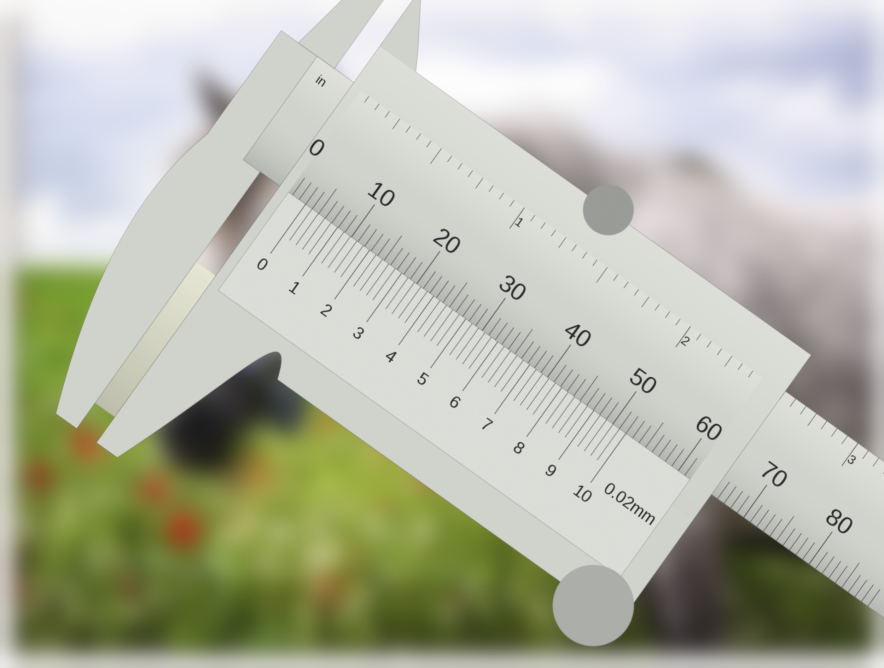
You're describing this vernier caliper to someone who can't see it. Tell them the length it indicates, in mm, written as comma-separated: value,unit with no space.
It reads 3.0,mm
